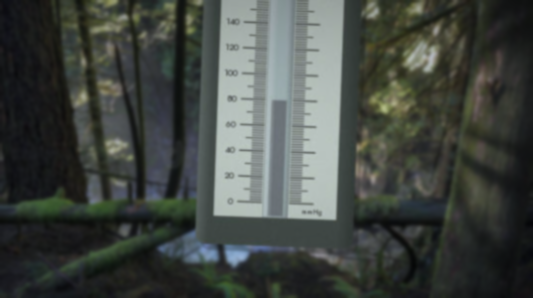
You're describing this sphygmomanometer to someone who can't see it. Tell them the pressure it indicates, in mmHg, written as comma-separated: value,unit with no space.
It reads 80,mmHg
